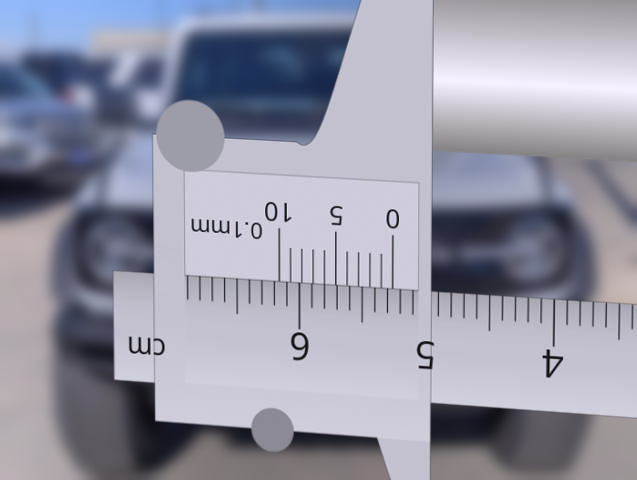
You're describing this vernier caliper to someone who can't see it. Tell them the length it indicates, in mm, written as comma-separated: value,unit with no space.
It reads 52.6,mm
